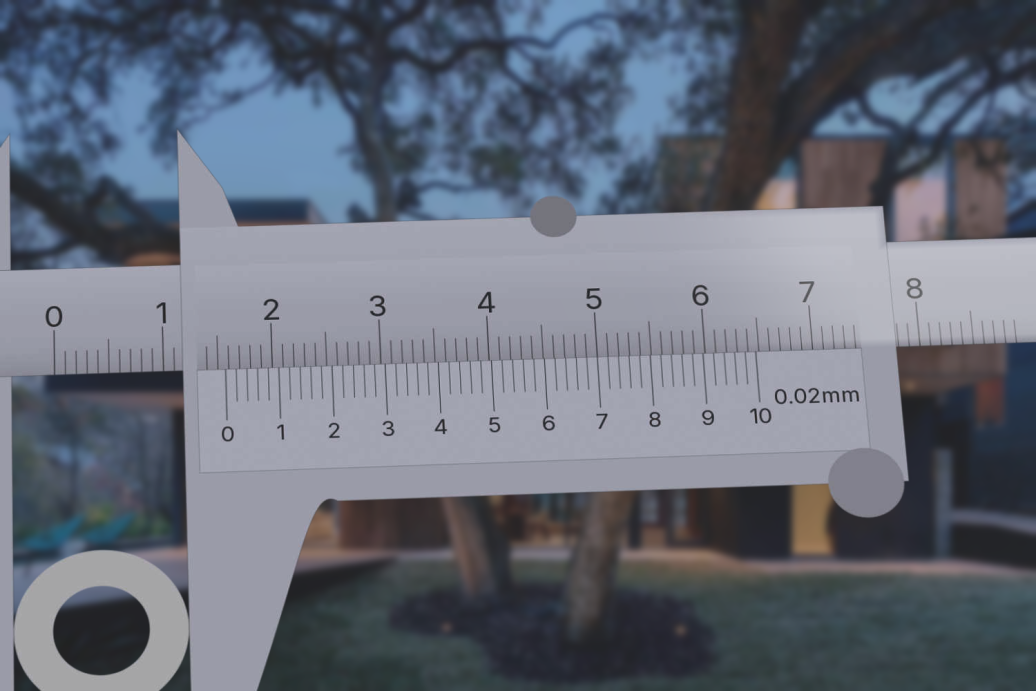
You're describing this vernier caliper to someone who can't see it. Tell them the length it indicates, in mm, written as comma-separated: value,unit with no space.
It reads 15.7,mm
